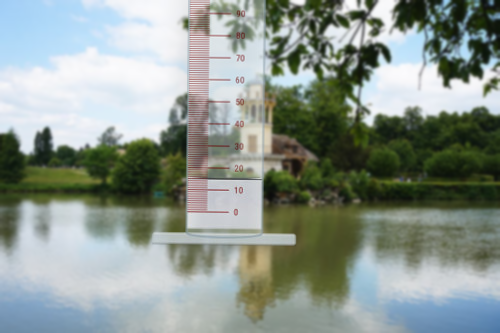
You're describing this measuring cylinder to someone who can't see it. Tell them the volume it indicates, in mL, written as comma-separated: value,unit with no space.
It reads 15,mL
